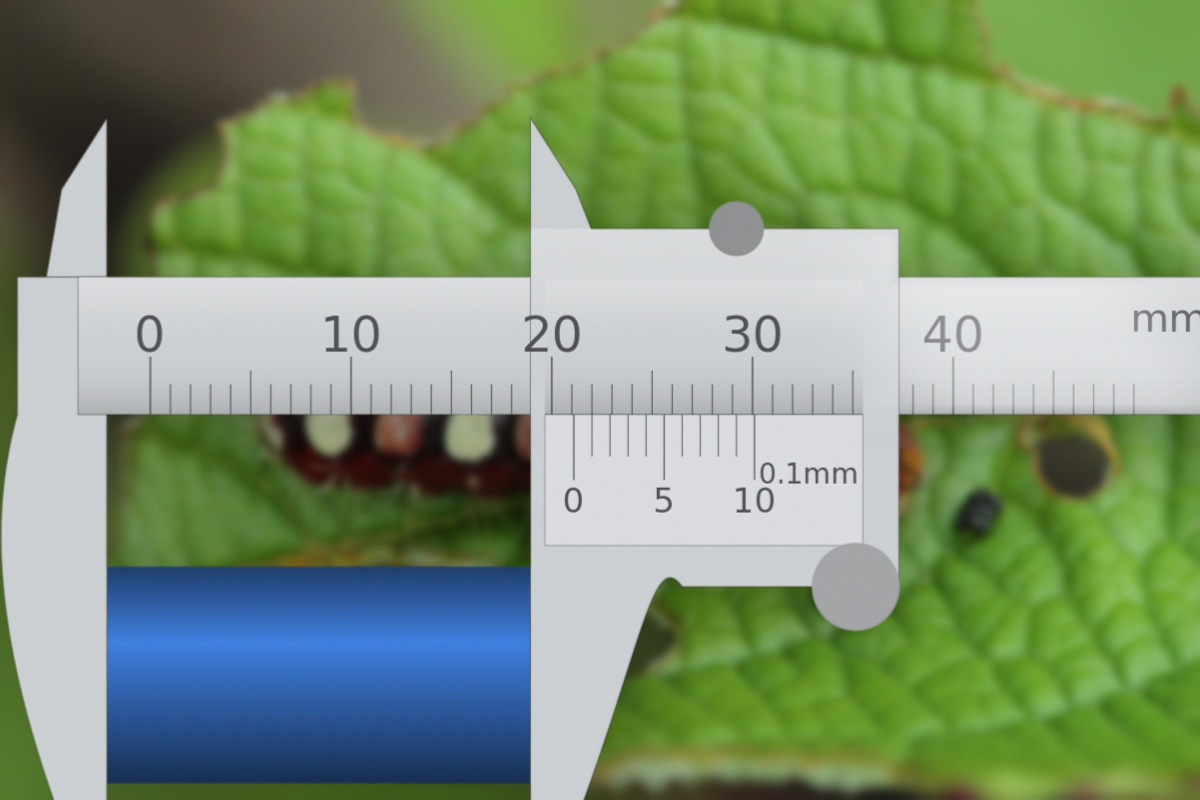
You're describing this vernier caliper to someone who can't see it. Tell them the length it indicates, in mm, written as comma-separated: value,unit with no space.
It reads 21.1,mm
